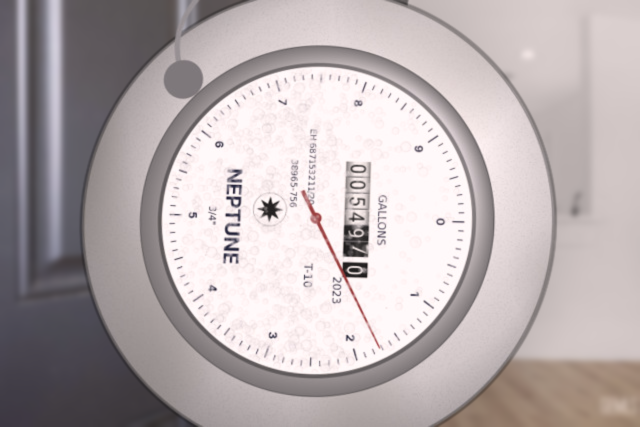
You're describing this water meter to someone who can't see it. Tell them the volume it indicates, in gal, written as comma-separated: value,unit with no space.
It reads 54971.7,gal
